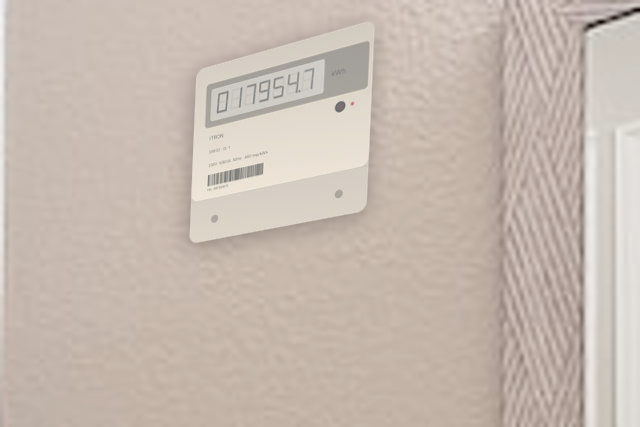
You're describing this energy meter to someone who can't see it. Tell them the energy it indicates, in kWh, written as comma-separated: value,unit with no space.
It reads 17954.7,kWh
